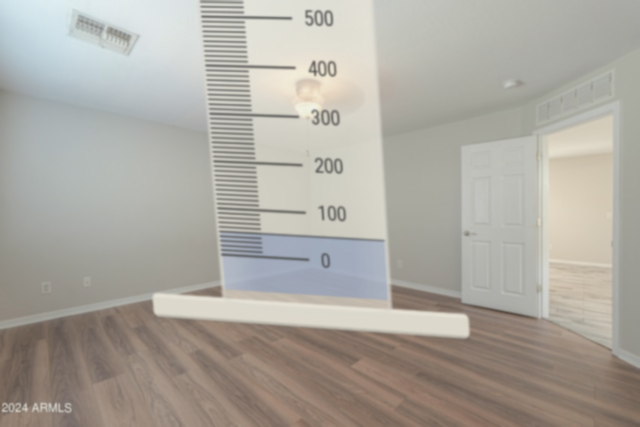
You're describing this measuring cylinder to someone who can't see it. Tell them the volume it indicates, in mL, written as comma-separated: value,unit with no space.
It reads 50,mL
